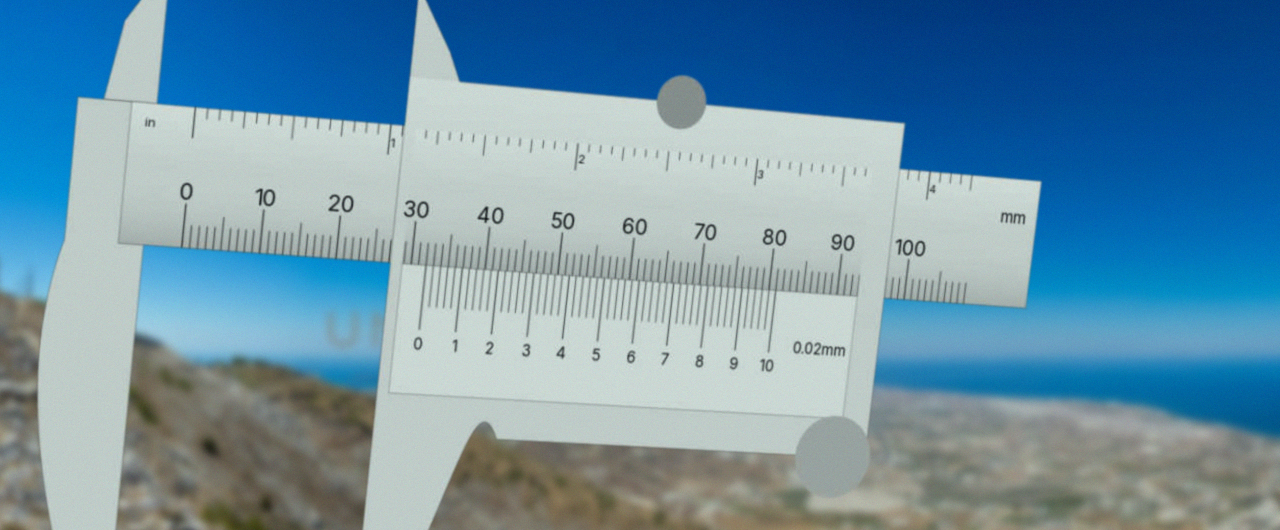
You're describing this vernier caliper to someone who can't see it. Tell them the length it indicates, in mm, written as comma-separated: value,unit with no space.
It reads 32.0,mm
